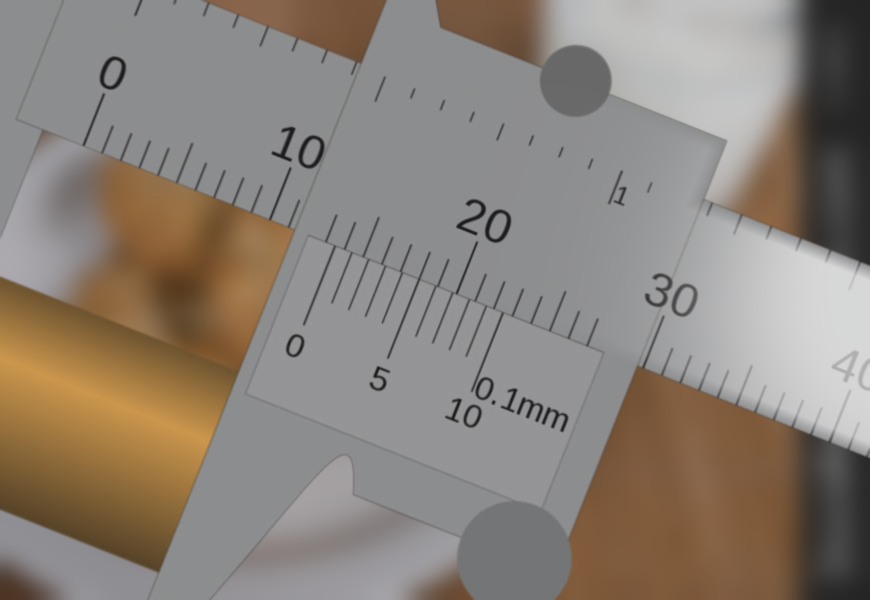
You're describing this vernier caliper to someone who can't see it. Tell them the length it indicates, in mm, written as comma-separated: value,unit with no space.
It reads 13.5,mm
